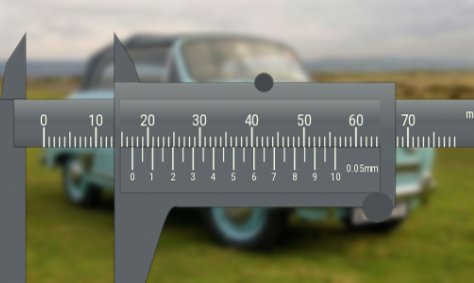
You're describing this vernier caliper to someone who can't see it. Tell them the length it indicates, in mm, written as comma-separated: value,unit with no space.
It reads 17.0,mm
